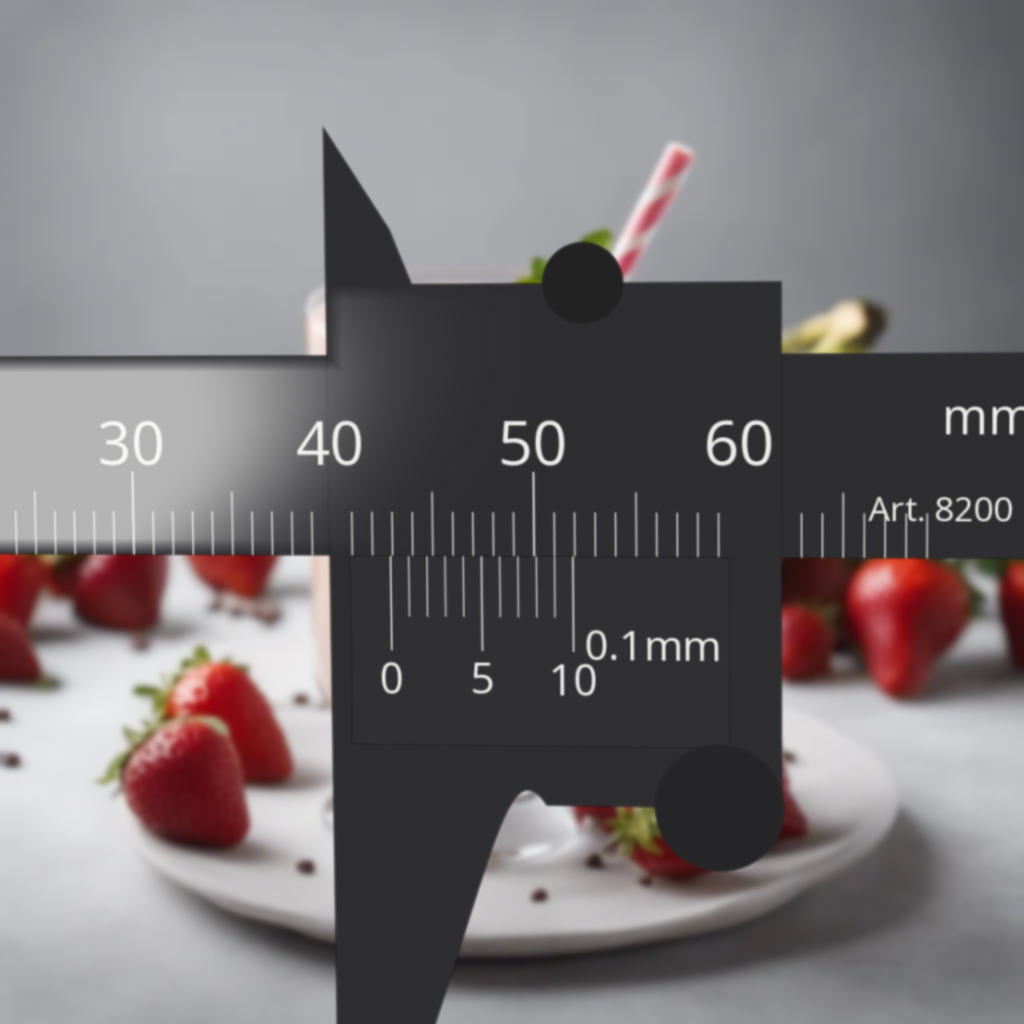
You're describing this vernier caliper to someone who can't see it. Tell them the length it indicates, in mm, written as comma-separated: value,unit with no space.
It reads 42.9,mm
